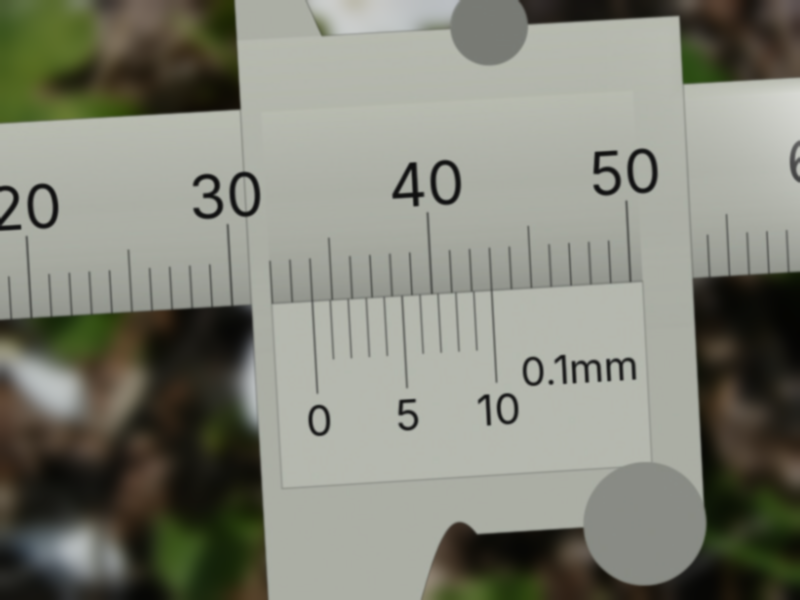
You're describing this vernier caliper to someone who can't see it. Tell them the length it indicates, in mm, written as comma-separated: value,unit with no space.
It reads 34.0,mm
